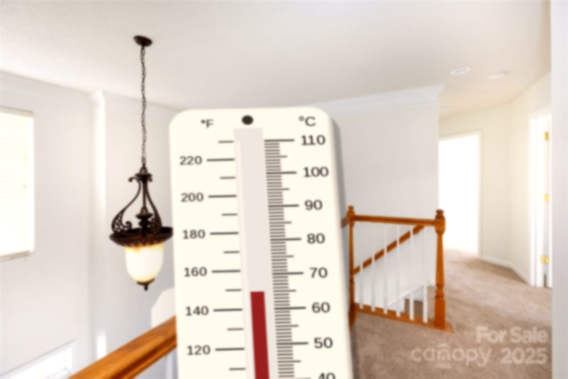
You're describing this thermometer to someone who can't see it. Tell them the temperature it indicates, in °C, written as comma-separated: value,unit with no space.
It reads 65,°C
